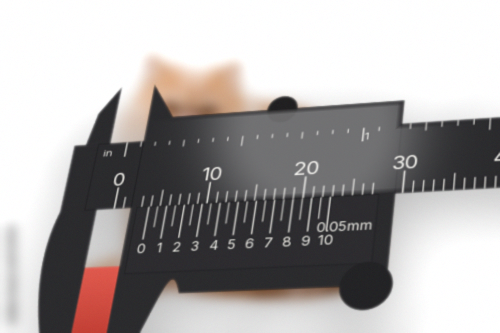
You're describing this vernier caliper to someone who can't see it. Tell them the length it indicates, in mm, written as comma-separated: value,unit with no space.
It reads 3.8,mm
